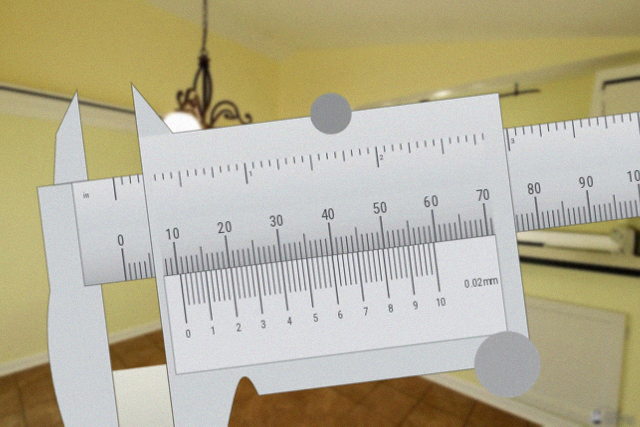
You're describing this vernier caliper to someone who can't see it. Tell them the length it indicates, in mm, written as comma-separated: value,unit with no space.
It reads 10.5,mm
